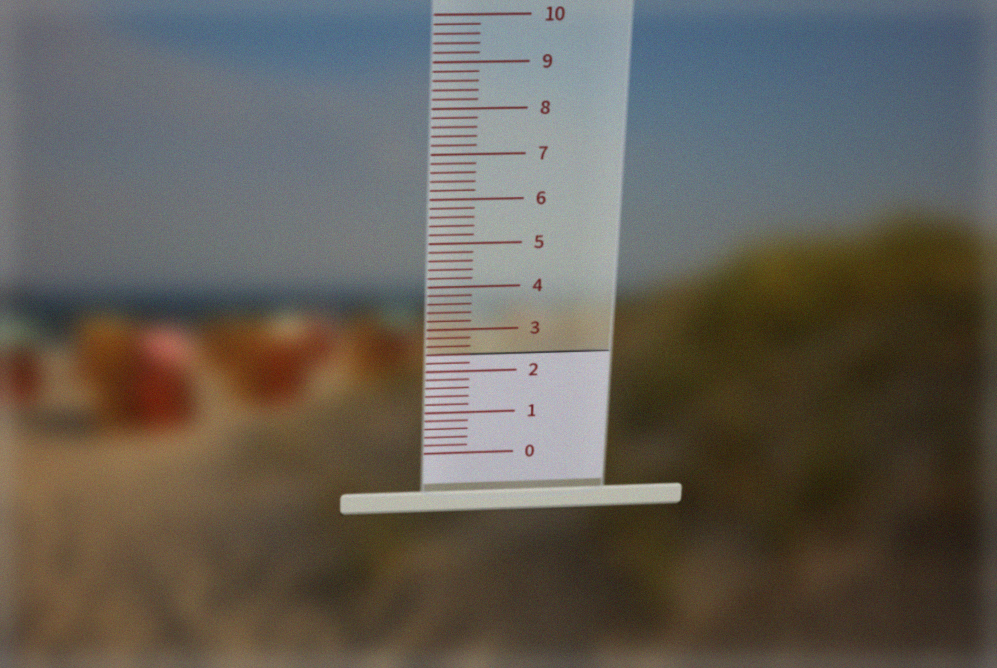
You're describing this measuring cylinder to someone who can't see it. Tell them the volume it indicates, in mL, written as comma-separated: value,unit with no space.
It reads 2.4,mL
